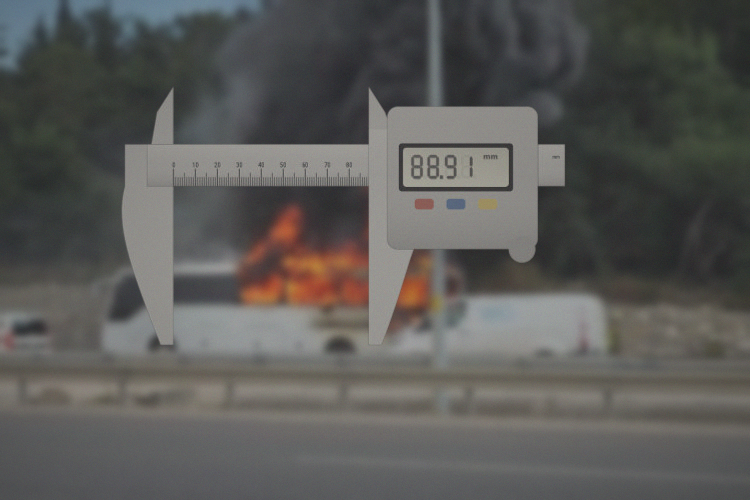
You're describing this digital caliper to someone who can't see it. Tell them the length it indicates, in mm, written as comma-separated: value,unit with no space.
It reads 88.91,mm
